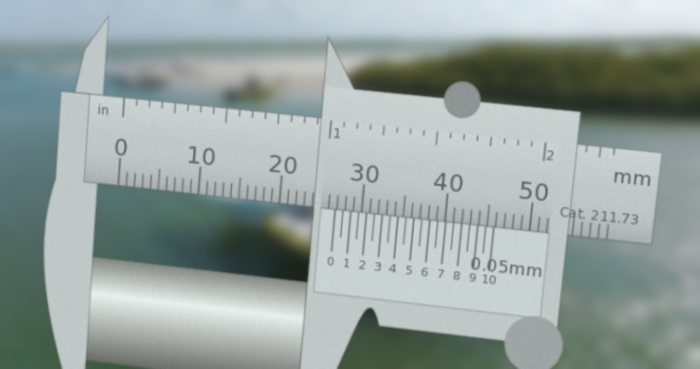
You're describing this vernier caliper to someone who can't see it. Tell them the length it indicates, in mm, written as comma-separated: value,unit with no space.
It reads 26.8,mm
